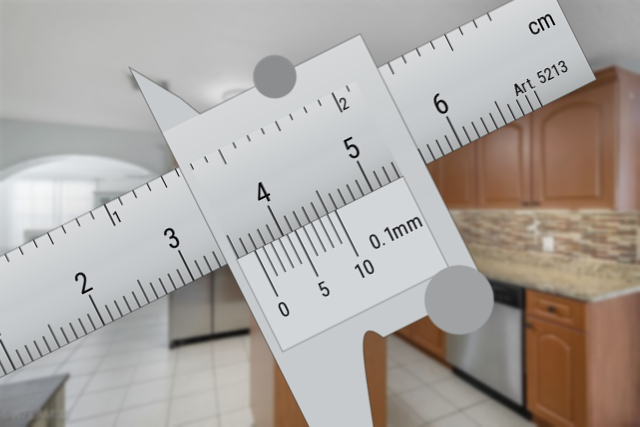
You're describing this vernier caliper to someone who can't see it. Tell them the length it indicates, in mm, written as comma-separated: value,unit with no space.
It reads 36.8,mm
